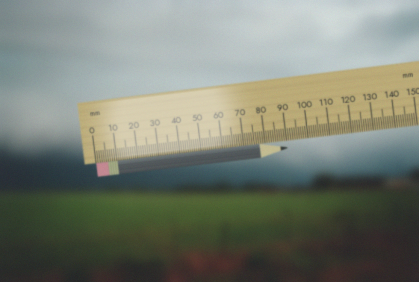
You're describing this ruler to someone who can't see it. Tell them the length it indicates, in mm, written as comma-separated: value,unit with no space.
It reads 90,mm
